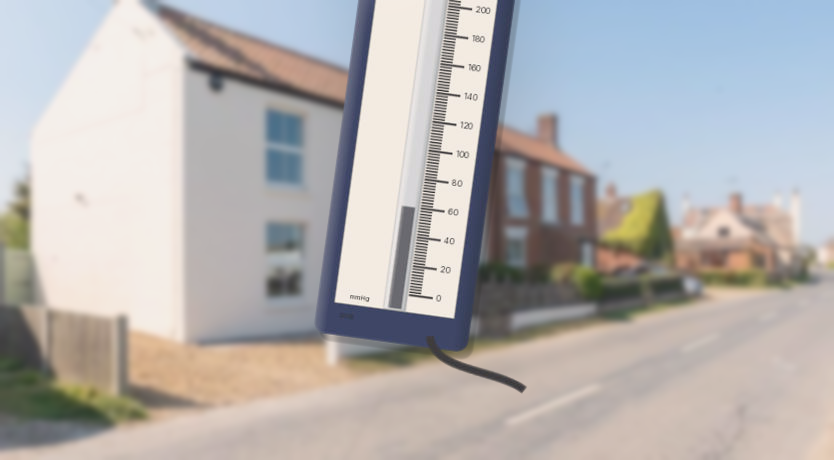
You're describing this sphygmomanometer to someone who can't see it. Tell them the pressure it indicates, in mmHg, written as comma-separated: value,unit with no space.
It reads 60,mmHg
